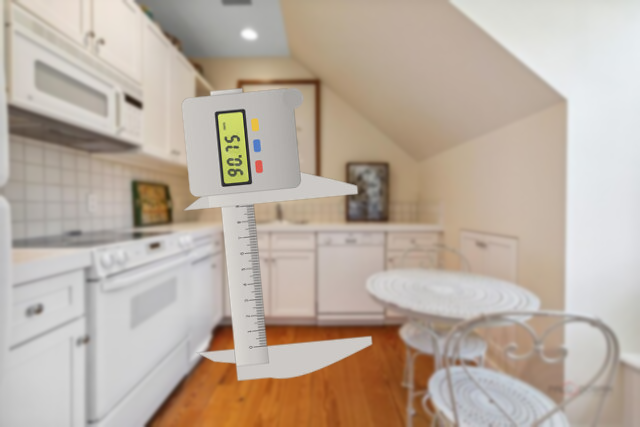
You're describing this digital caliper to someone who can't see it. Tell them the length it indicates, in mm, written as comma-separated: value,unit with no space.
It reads 90.75,mm
